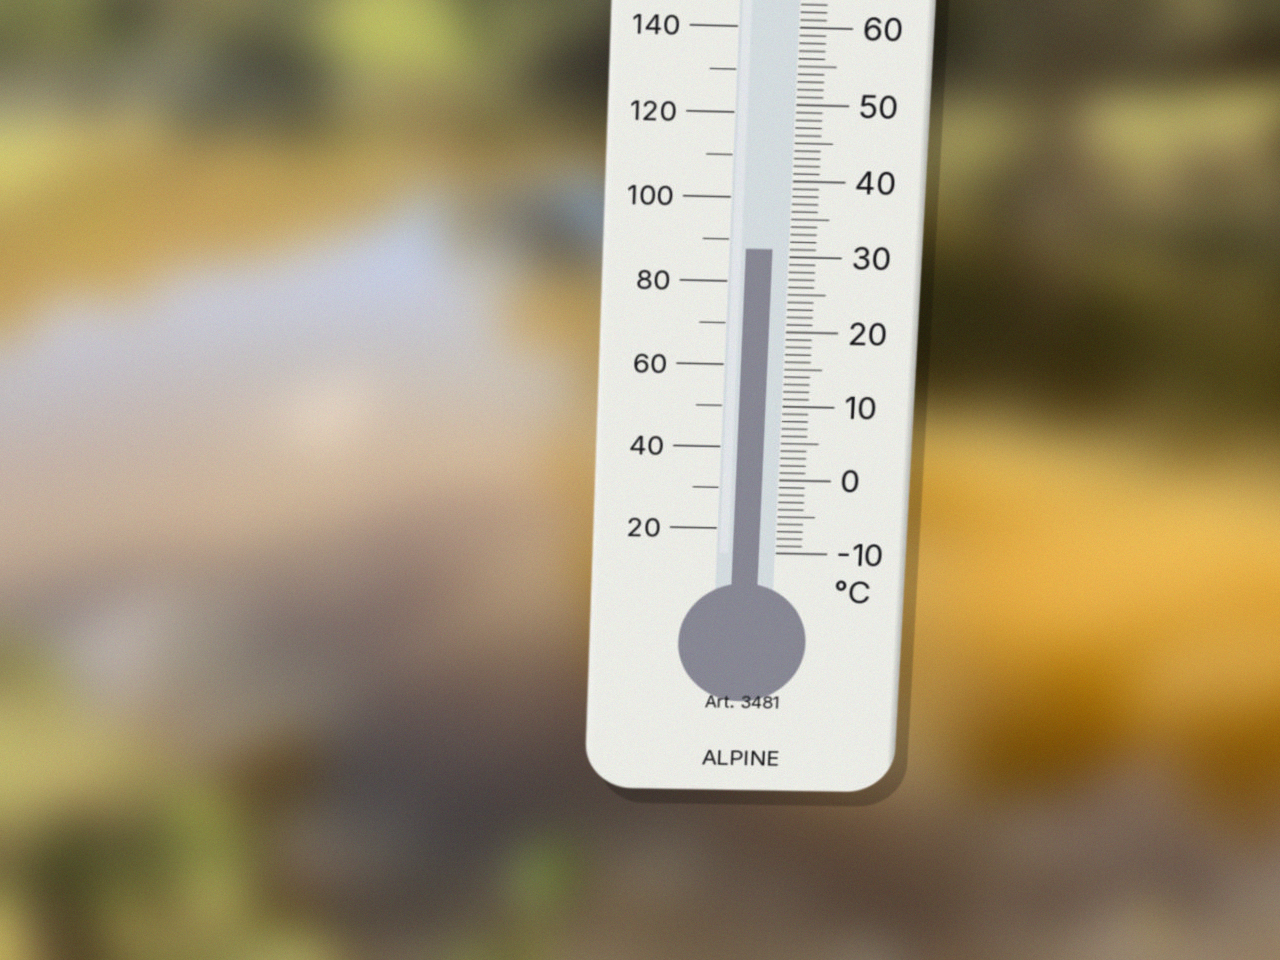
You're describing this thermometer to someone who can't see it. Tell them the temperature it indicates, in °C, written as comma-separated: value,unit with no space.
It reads 31,°C
